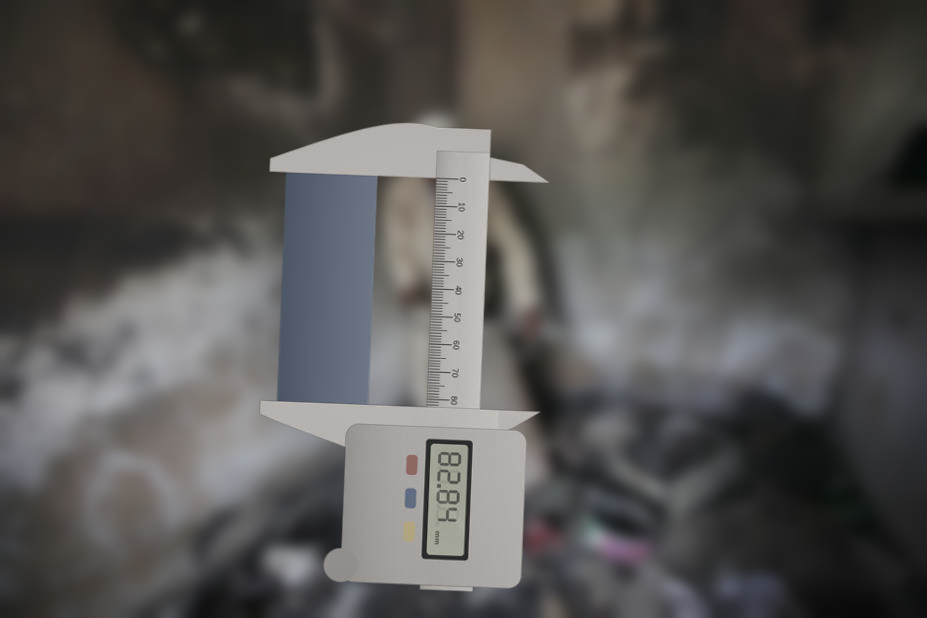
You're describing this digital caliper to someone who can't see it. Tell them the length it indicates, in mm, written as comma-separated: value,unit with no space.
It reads 82.84,mm
